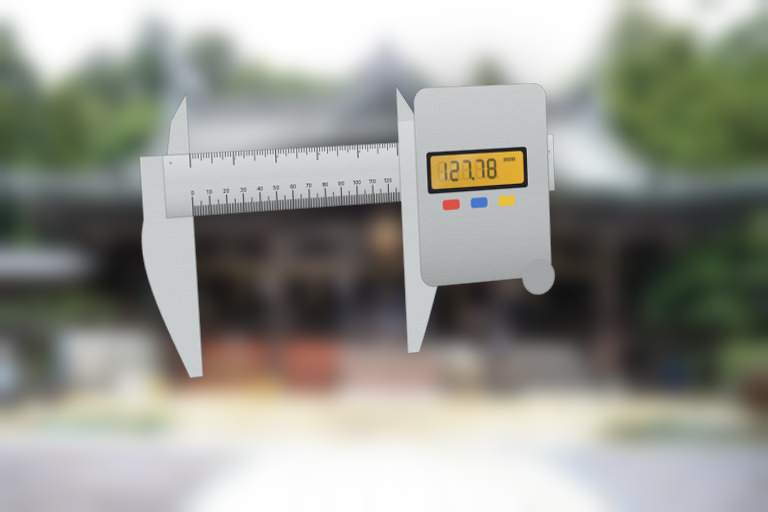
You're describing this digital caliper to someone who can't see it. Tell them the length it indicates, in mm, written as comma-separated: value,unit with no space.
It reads 127.78,mm
